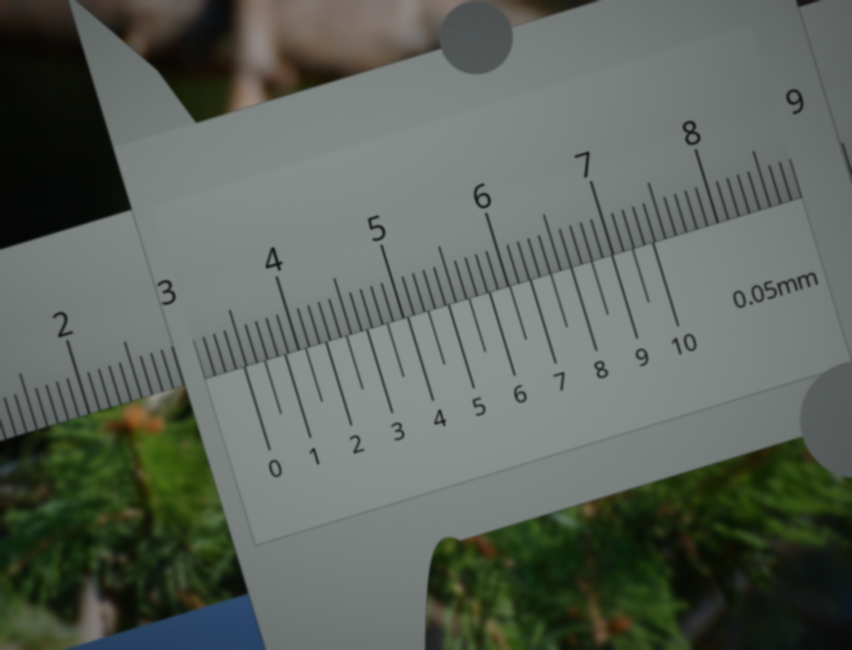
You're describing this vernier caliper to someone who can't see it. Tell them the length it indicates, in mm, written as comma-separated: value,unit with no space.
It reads 34.8,mm
